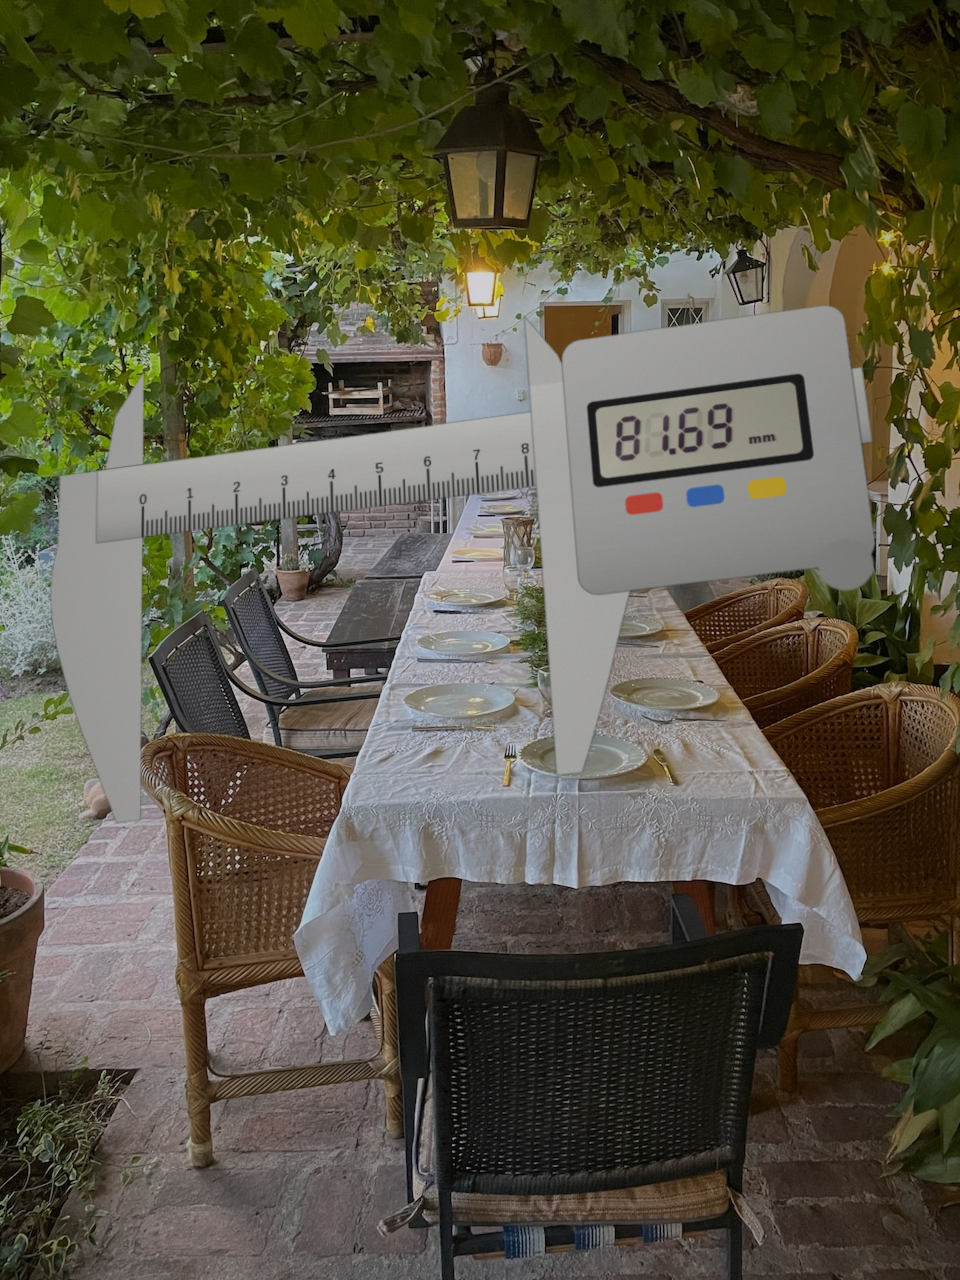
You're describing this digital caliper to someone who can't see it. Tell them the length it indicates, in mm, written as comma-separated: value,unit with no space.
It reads 81.69,mm
